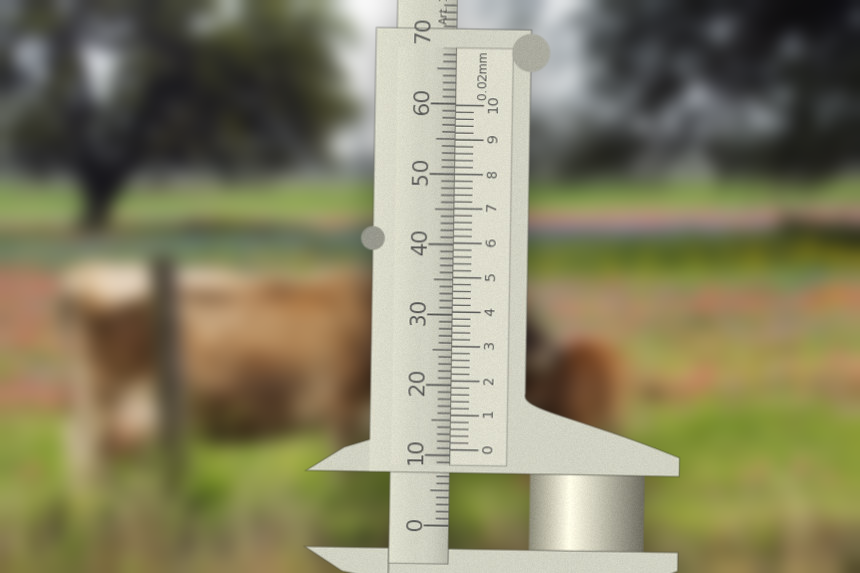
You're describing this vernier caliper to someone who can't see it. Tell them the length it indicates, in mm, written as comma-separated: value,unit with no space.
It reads 10.8,mm
